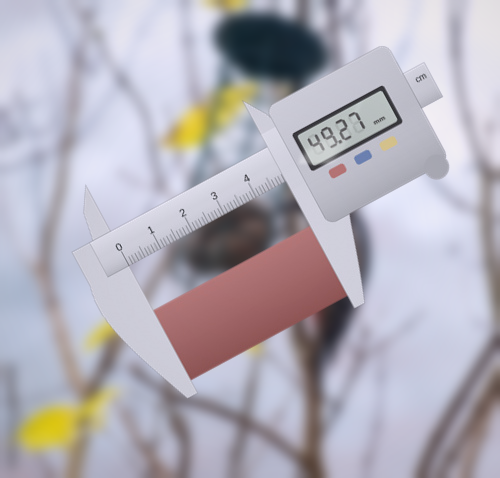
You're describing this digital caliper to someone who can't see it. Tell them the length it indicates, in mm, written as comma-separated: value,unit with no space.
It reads 49.27,mm
